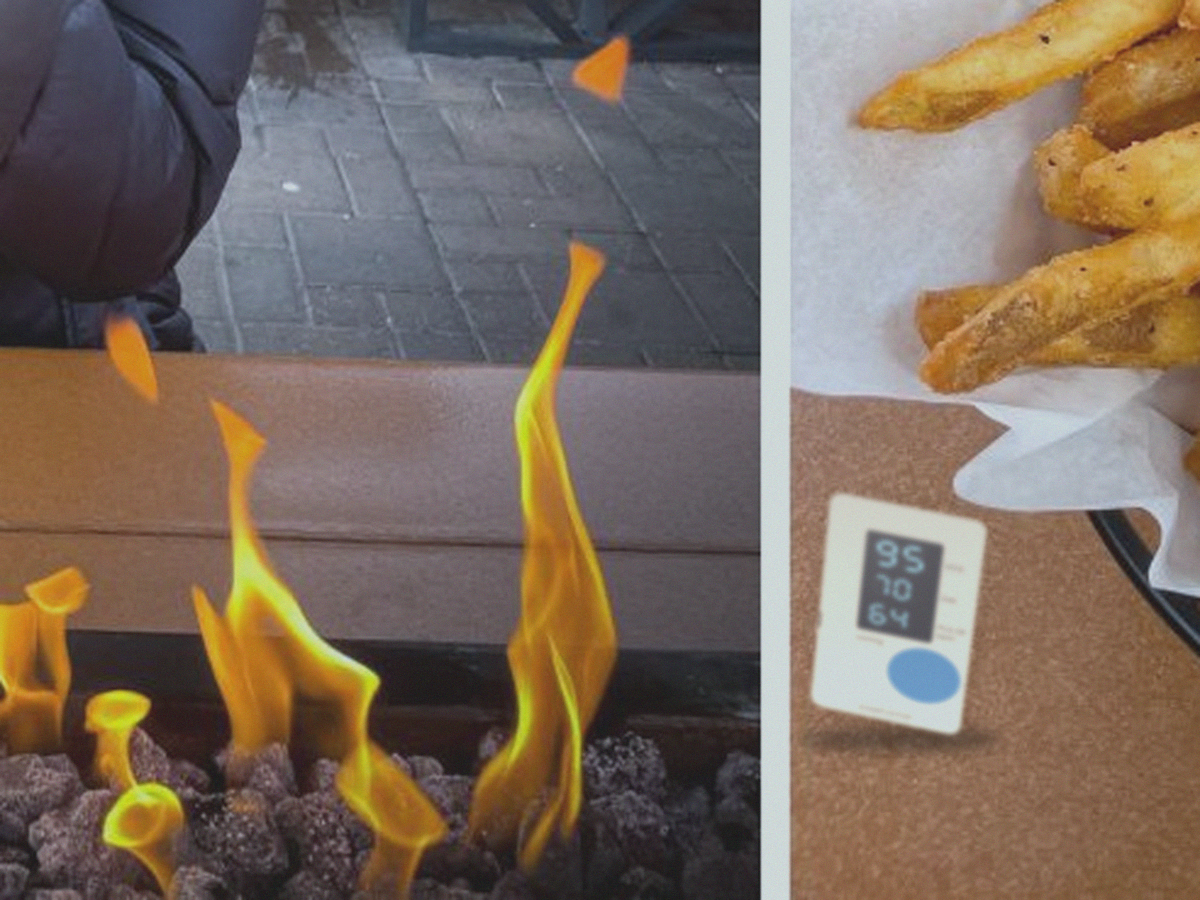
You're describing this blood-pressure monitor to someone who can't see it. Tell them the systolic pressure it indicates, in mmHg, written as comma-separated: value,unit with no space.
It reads 95,mmHg
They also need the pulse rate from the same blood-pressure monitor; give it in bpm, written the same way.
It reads 64,bpm
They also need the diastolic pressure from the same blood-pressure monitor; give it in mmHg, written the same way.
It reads 70,mmHg
